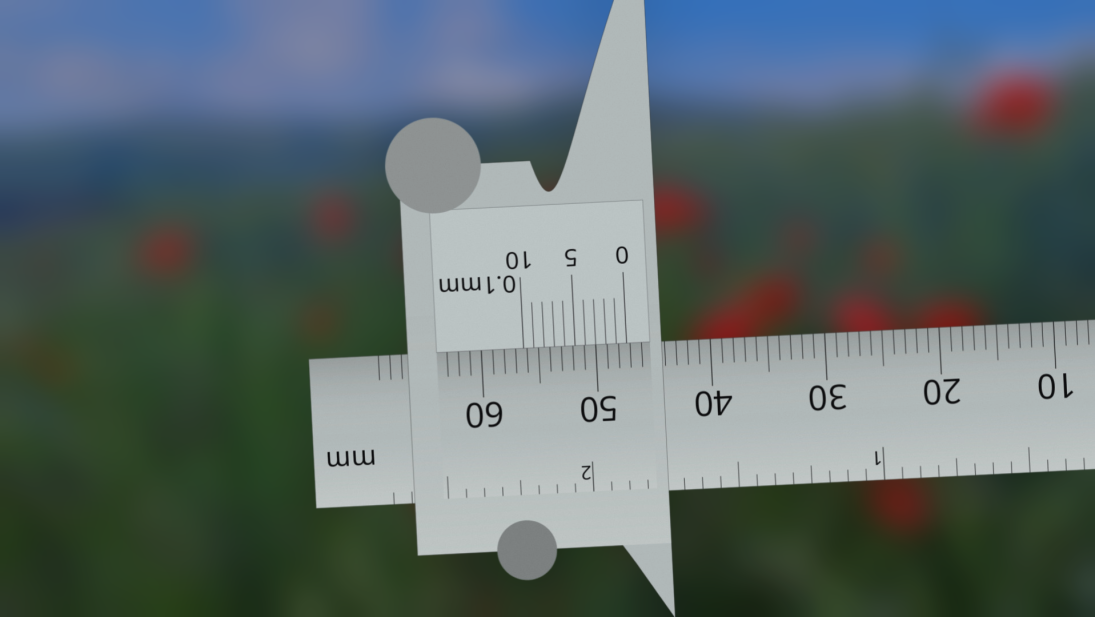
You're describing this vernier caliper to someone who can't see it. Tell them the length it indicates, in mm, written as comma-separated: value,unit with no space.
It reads 47.3,mm
